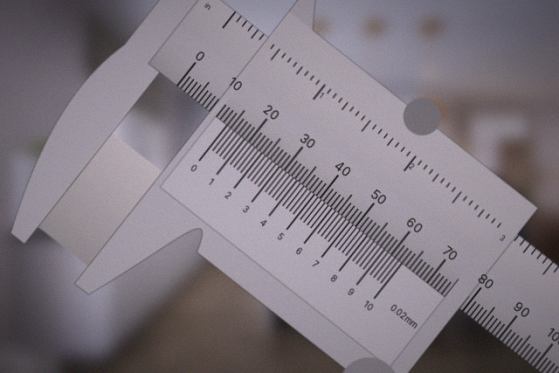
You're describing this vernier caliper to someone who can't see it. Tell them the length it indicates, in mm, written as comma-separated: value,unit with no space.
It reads 14.0,mm
